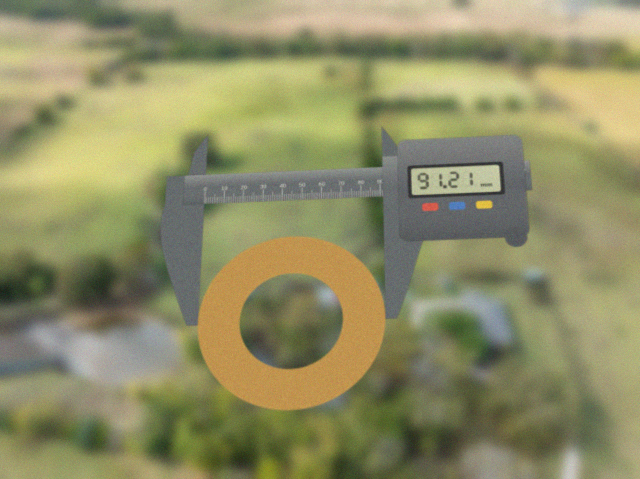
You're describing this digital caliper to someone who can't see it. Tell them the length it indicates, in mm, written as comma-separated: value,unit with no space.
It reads 91.21,mm
